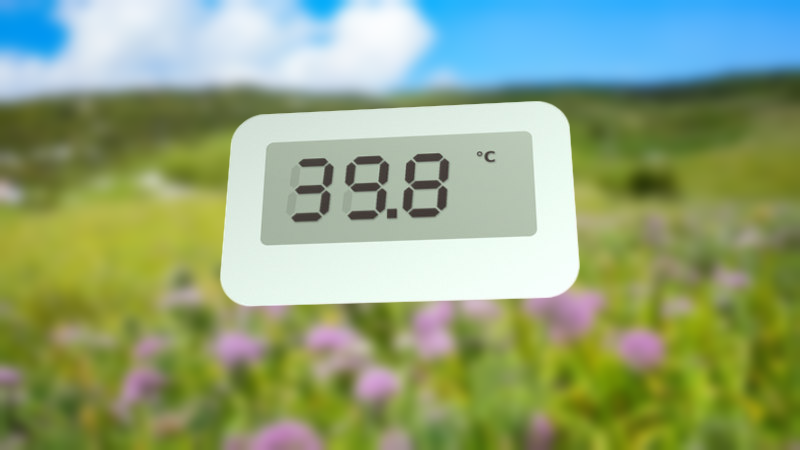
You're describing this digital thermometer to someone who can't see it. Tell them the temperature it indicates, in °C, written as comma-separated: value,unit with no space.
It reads 39.8,°C
